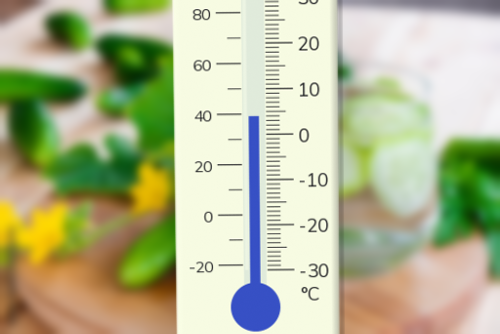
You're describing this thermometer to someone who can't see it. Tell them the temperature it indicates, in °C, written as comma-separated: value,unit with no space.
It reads 4,°C
